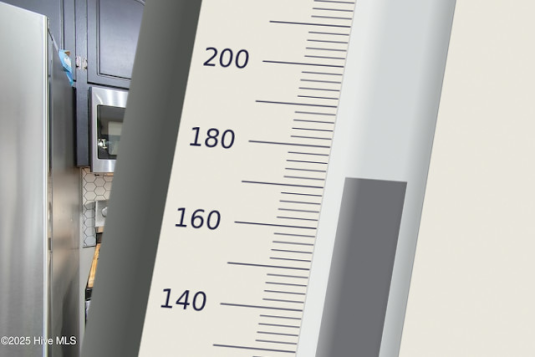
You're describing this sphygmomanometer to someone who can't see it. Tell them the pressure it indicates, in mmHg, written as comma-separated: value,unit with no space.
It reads 173,mmHg
